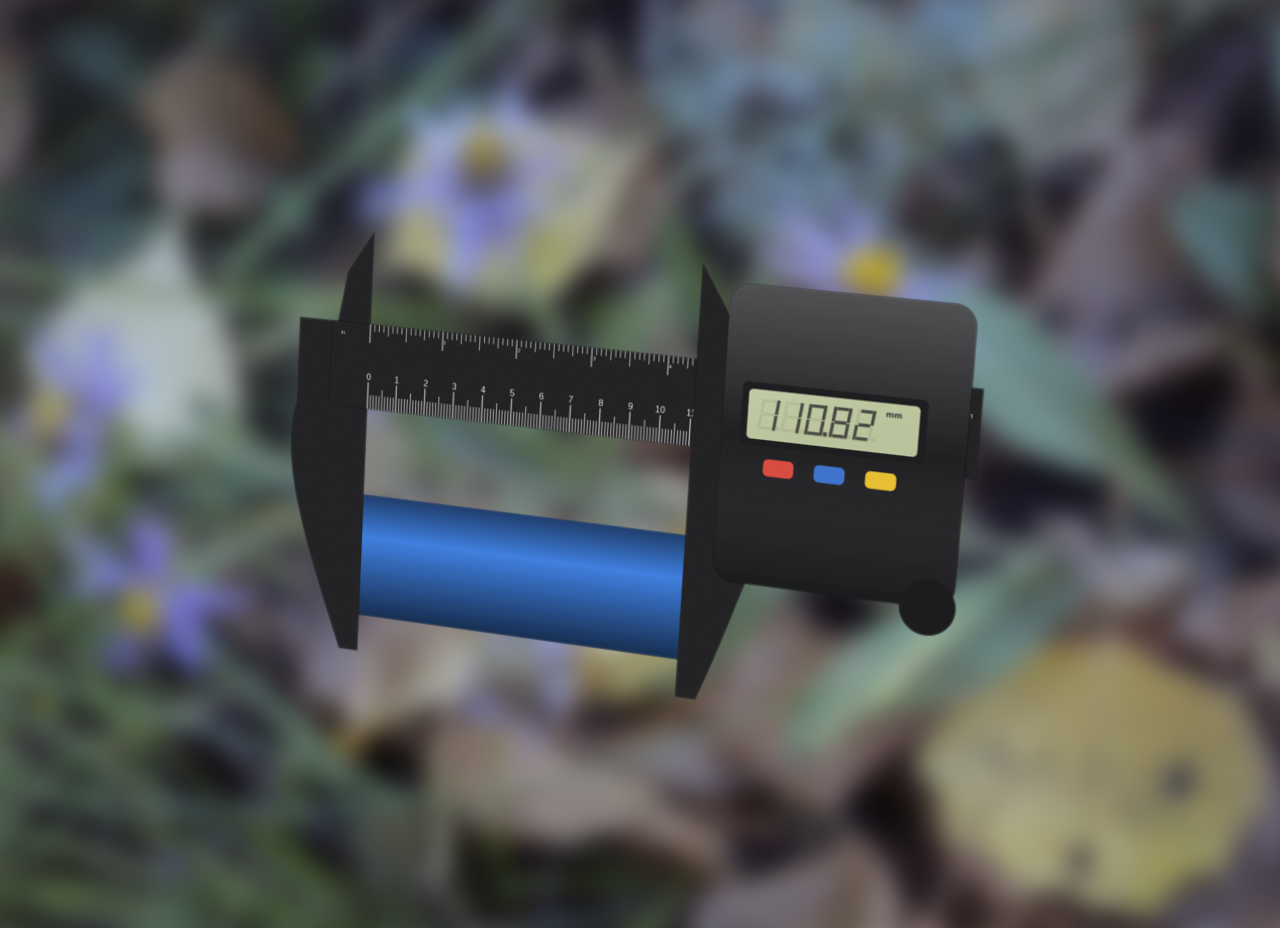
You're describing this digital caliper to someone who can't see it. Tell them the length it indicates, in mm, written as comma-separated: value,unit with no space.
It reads 110.82,mm
